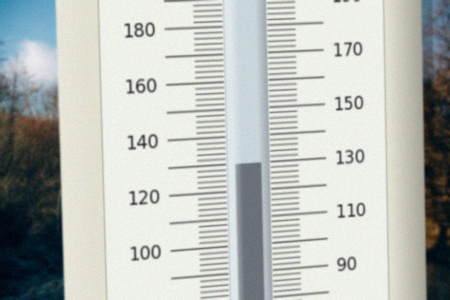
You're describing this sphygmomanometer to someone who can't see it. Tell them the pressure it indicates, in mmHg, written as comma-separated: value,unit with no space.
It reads 130,mmHg
